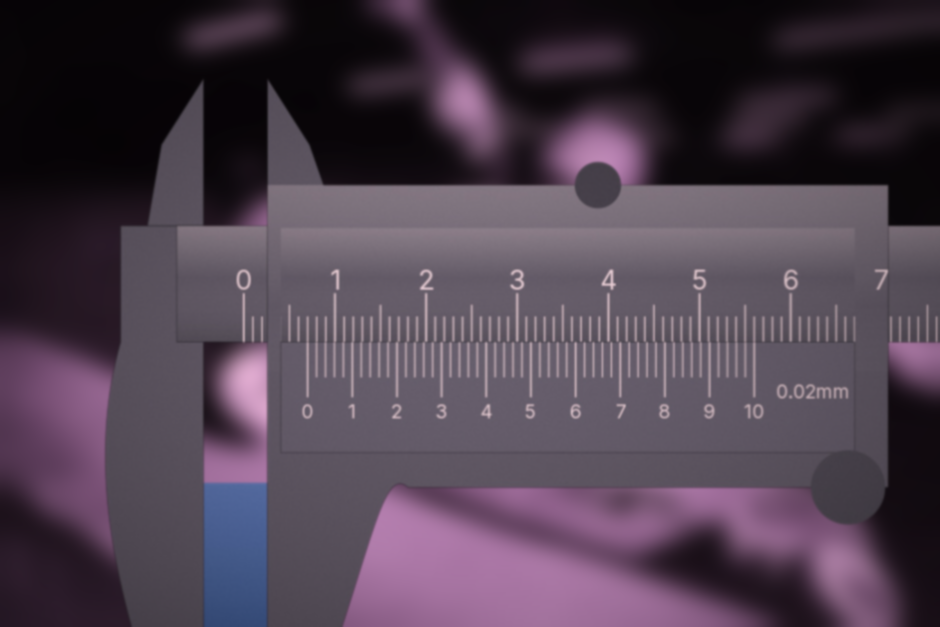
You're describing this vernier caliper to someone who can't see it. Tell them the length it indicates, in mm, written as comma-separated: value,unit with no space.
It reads 7.0,mm
